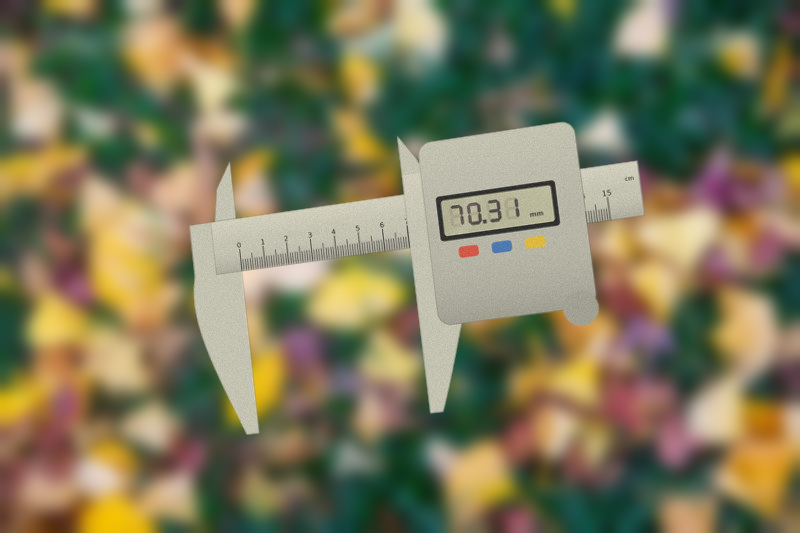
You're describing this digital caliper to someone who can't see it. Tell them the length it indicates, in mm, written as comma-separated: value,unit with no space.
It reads 70.31,mm
